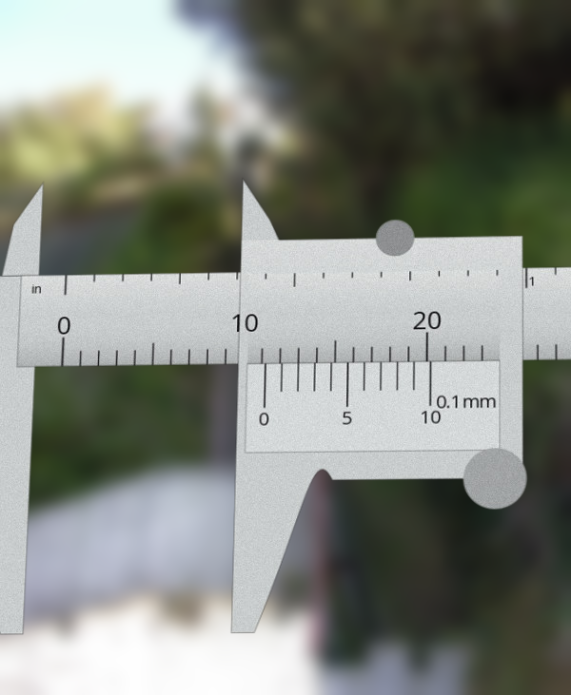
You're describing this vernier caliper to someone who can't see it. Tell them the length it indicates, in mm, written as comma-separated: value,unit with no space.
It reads 11.2,mm
